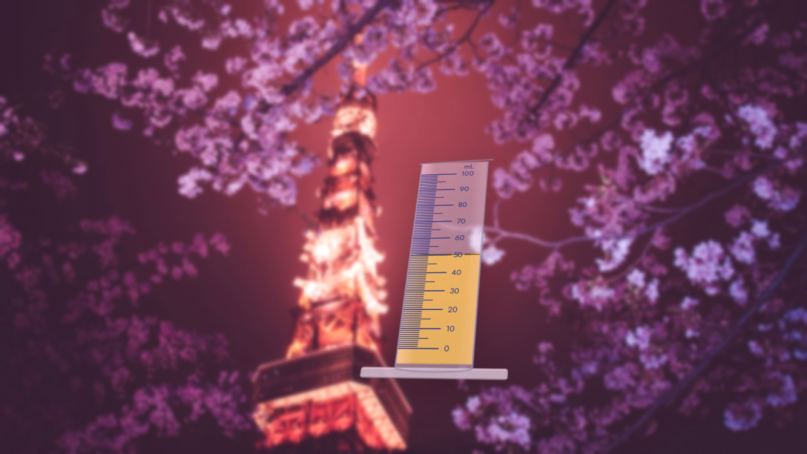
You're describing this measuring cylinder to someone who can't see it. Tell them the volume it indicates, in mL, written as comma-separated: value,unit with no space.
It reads 50,mL
